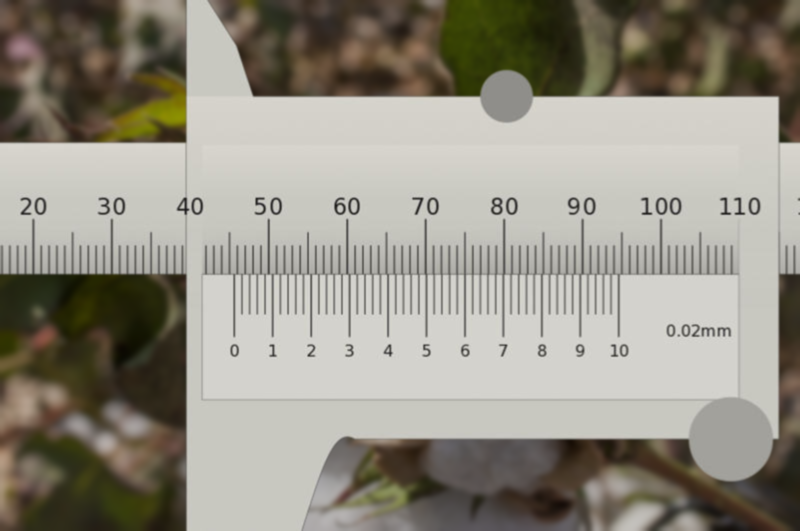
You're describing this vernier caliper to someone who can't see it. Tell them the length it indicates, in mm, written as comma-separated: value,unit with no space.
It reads 45.6,mm
